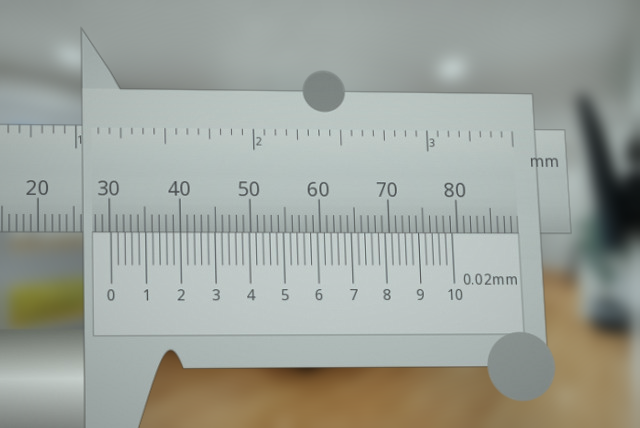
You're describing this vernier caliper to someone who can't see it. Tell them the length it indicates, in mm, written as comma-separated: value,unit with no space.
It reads 30.2,mm
